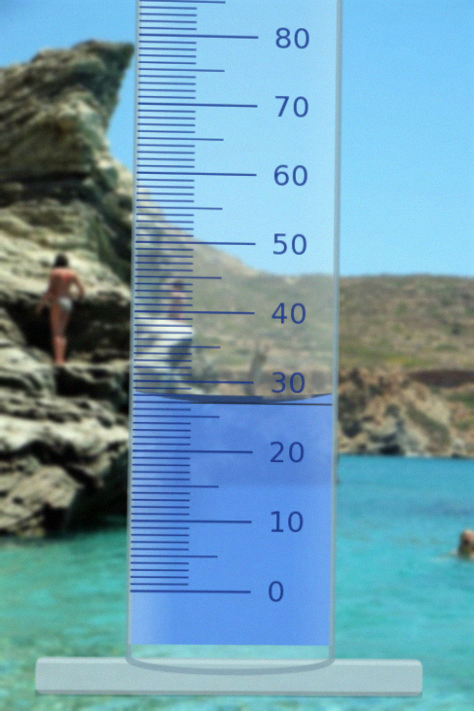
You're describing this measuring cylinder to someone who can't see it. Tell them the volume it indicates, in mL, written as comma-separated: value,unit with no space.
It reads 27,mL
